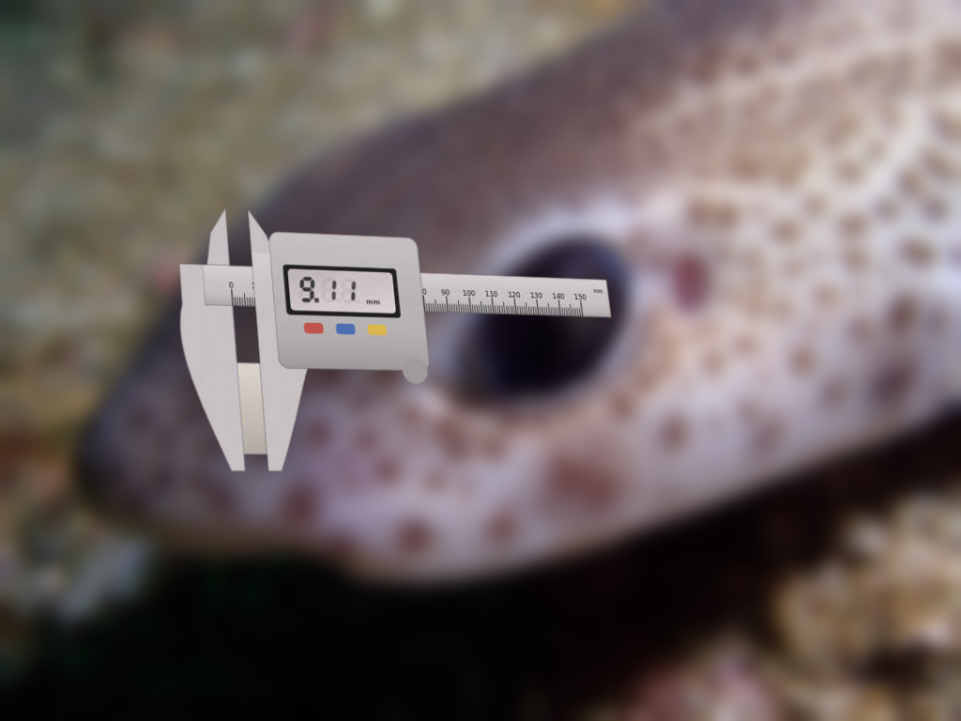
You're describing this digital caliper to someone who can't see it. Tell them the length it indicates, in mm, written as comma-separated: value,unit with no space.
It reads 9.11,mm
